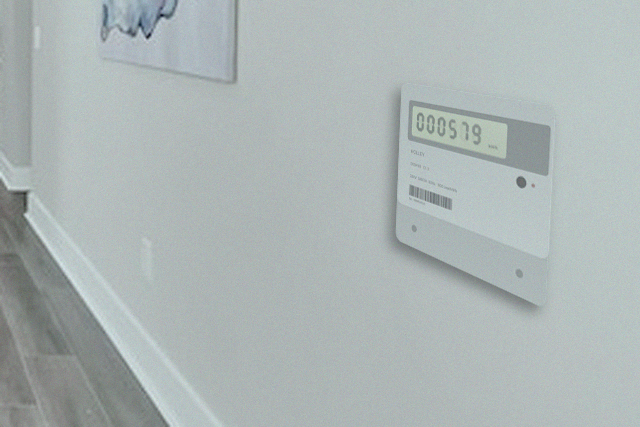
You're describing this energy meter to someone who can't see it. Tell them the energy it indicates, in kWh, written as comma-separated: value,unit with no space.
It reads 579,kWh
